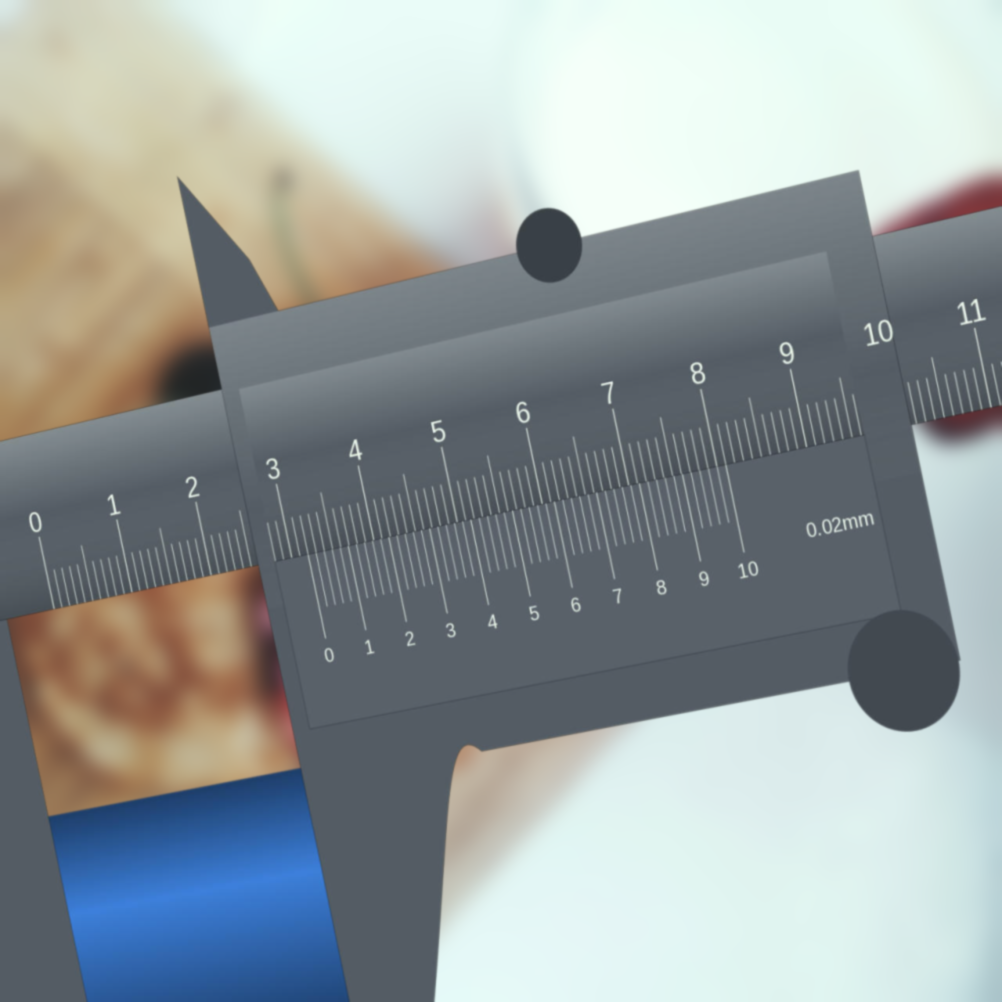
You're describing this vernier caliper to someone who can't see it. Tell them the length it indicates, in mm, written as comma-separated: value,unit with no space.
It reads 32.0,mm
